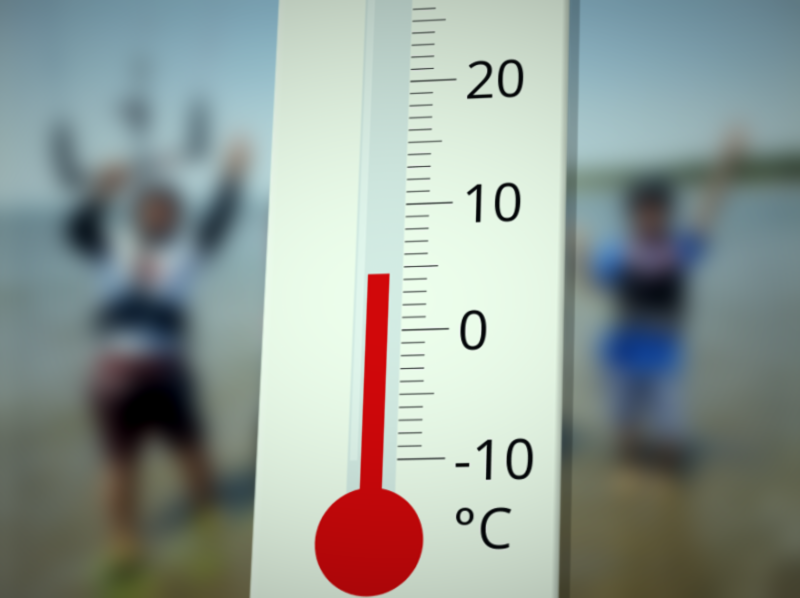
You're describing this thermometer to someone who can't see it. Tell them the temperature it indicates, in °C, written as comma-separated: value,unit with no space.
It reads 4.5,°C
